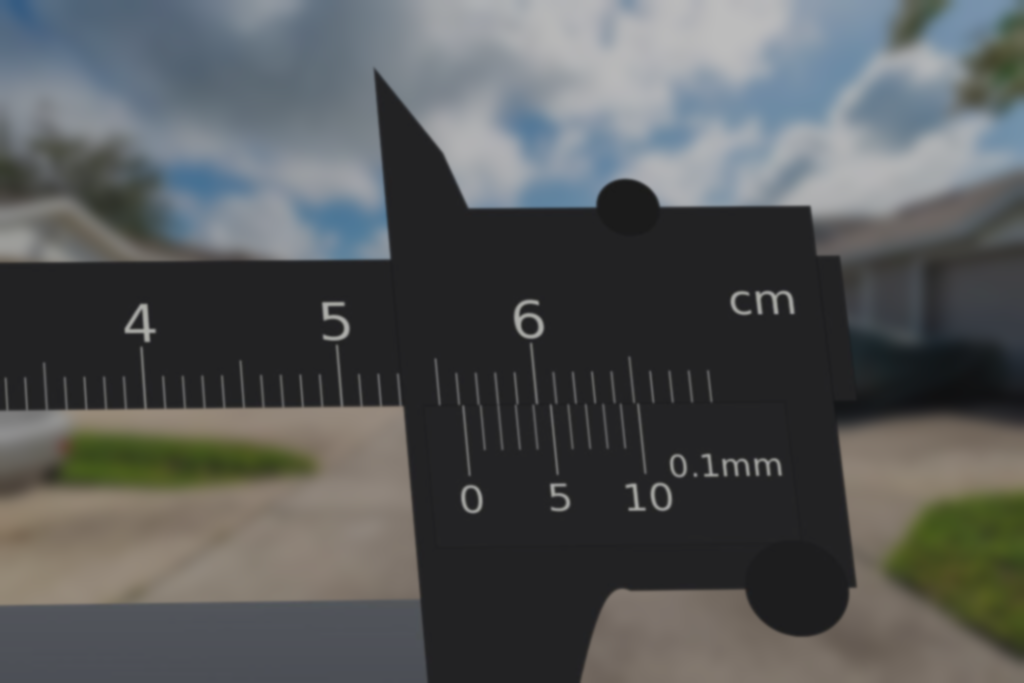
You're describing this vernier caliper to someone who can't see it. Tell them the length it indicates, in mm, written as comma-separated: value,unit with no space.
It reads 56.2,mm
